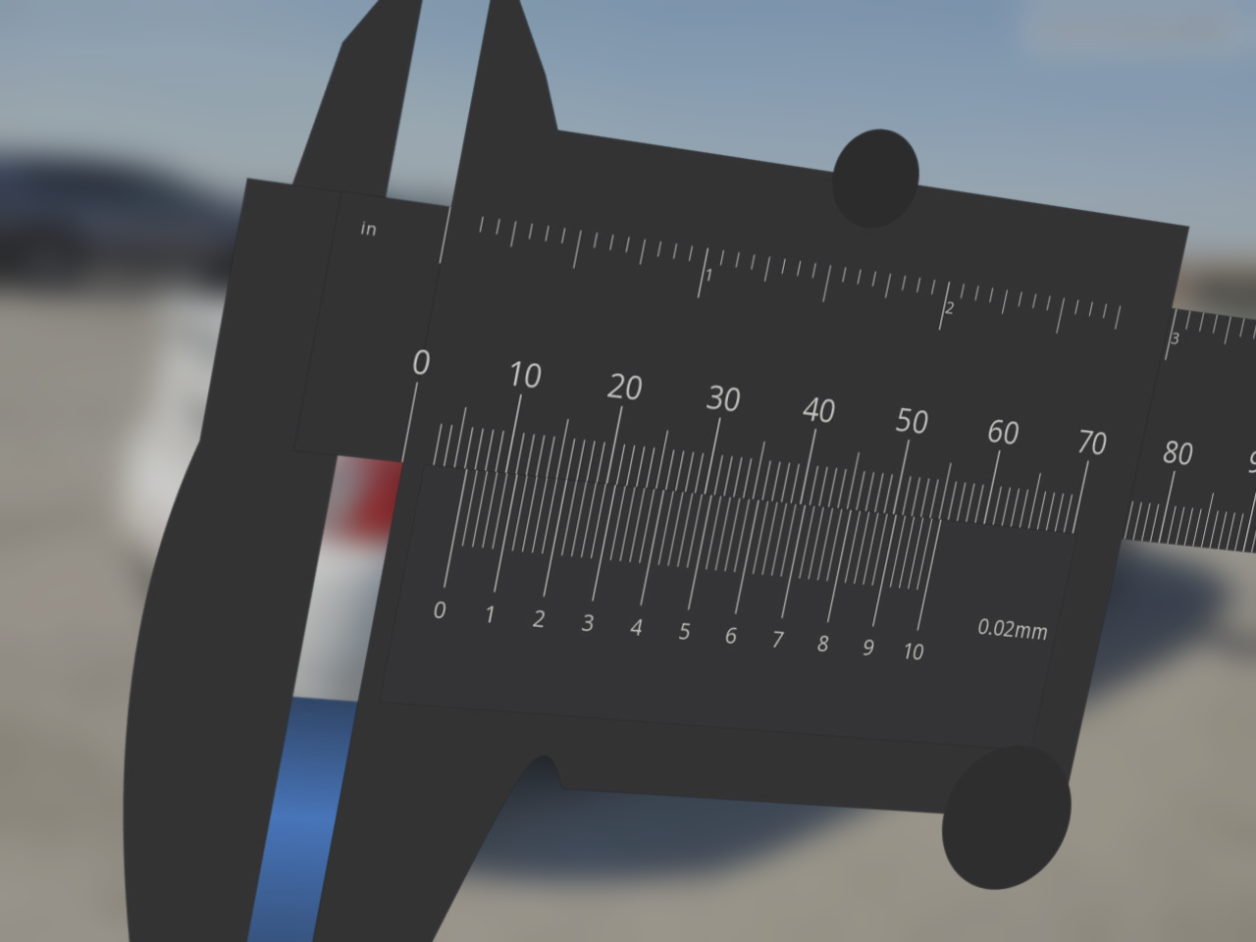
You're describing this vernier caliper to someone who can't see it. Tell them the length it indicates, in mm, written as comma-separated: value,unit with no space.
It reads 6.2,mm
